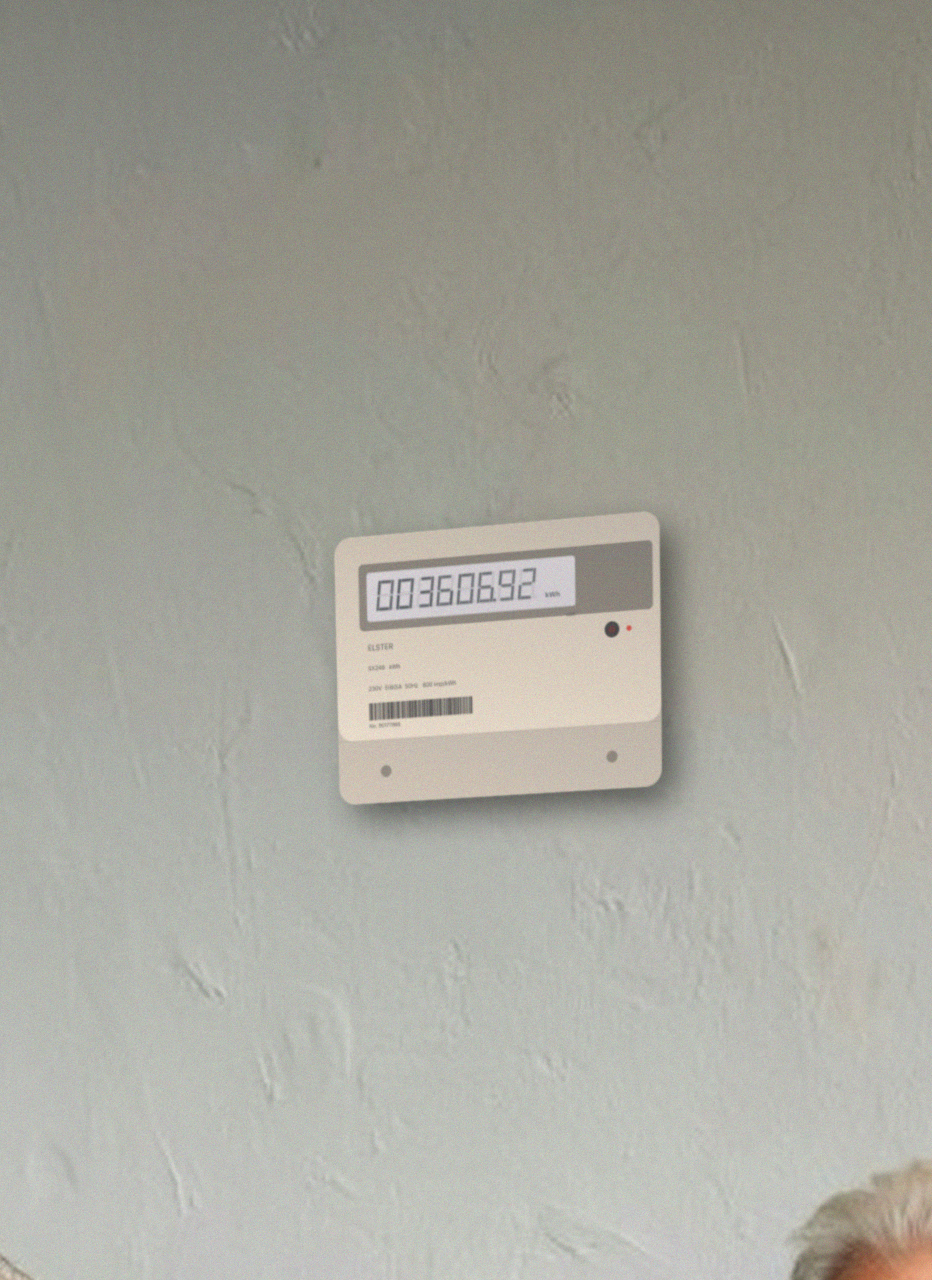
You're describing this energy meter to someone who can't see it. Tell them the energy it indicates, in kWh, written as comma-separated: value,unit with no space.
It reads 3606.92,kWh
